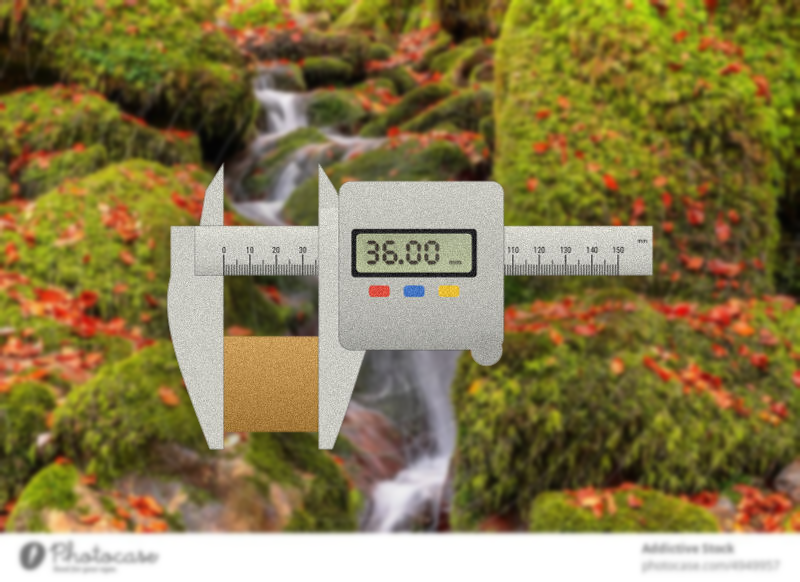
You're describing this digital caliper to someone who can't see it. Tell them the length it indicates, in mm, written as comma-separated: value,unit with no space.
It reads 36.00,mm
